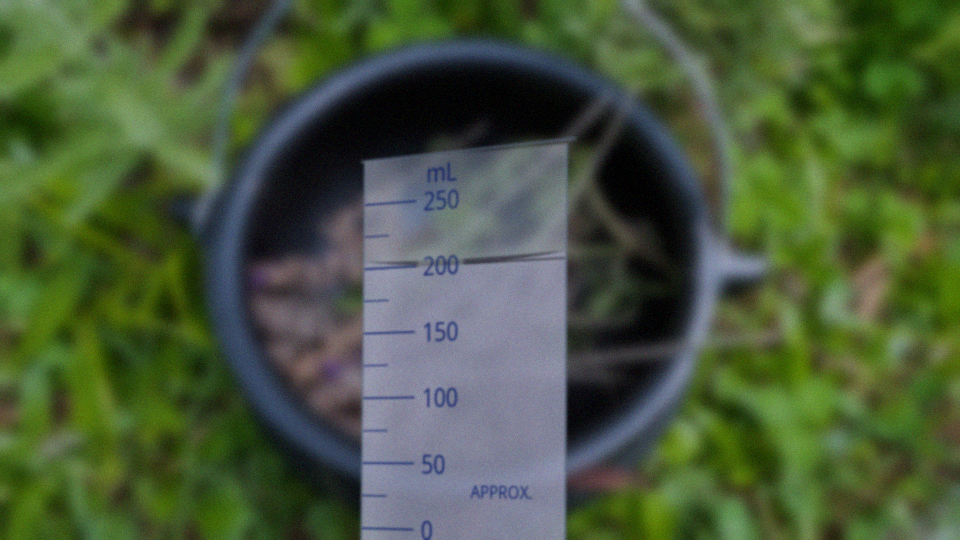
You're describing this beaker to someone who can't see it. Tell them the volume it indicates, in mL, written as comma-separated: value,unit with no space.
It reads 200,mL
